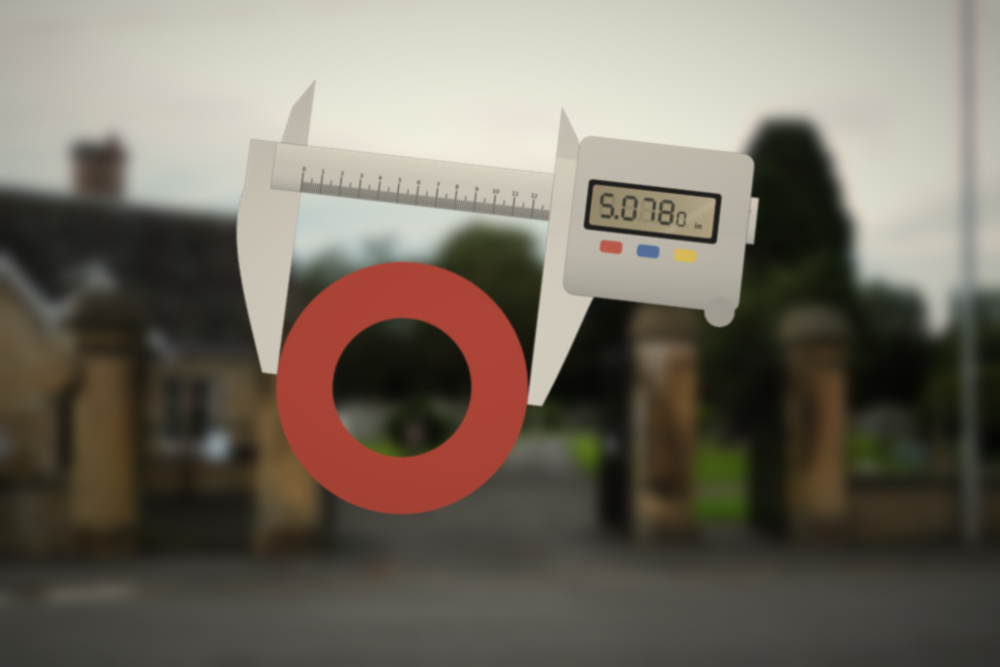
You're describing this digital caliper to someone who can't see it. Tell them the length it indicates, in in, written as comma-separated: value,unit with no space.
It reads 5.0780,in
